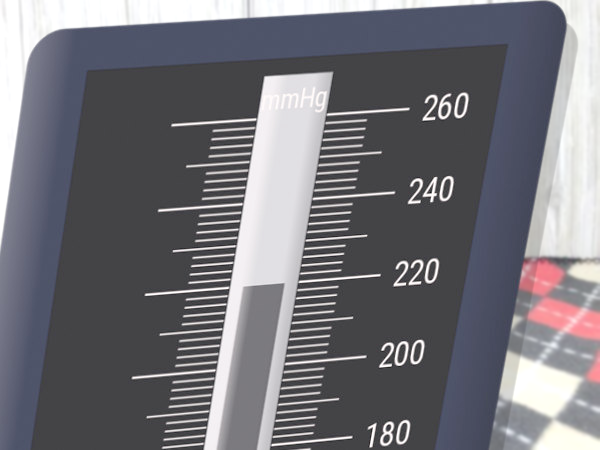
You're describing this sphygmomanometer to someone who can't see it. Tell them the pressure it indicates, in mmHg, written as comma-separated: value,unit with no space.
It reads 220,mmHg
